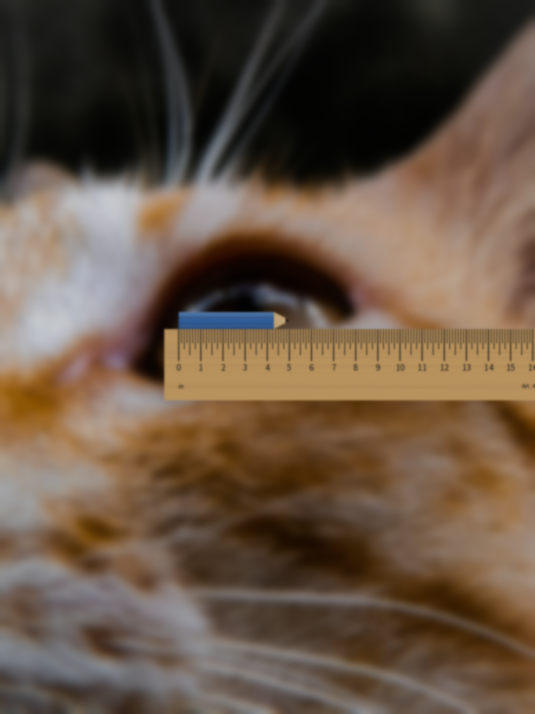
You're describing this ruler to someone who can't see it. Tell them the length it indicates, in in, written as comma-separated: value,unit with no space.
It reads 5,in
